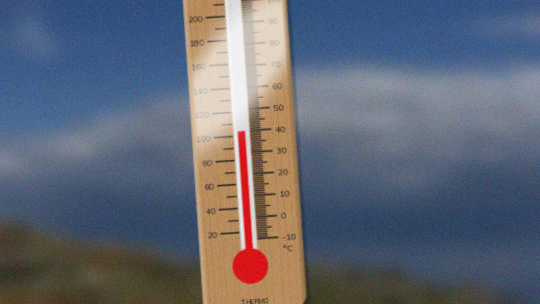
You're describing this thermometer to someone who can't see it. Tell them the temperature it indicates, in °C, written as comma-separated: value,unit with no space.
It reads 40,°C
